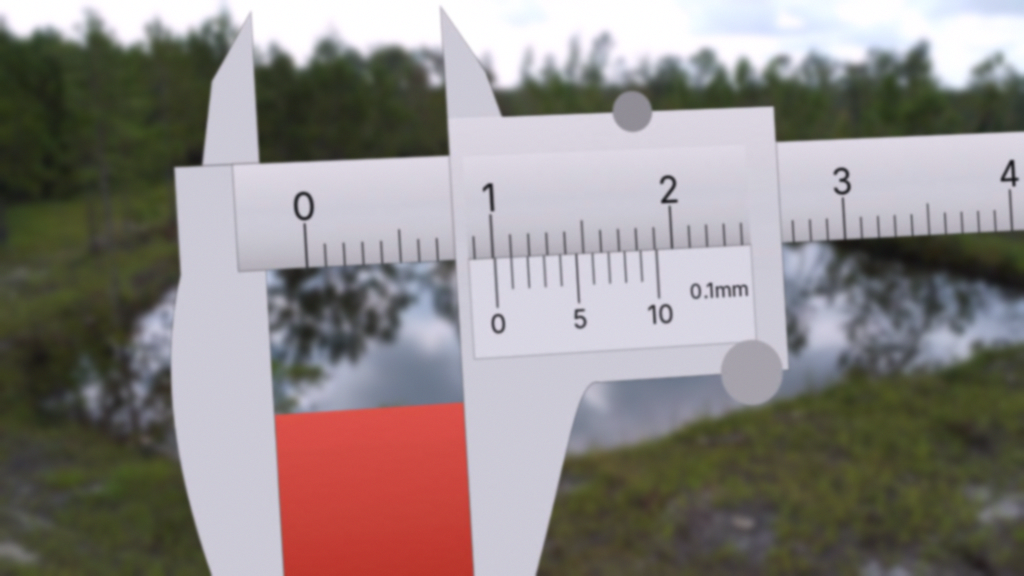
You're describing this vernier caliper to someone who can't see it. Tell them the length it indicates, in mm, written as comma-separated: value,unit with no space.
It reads 10.1,mm
